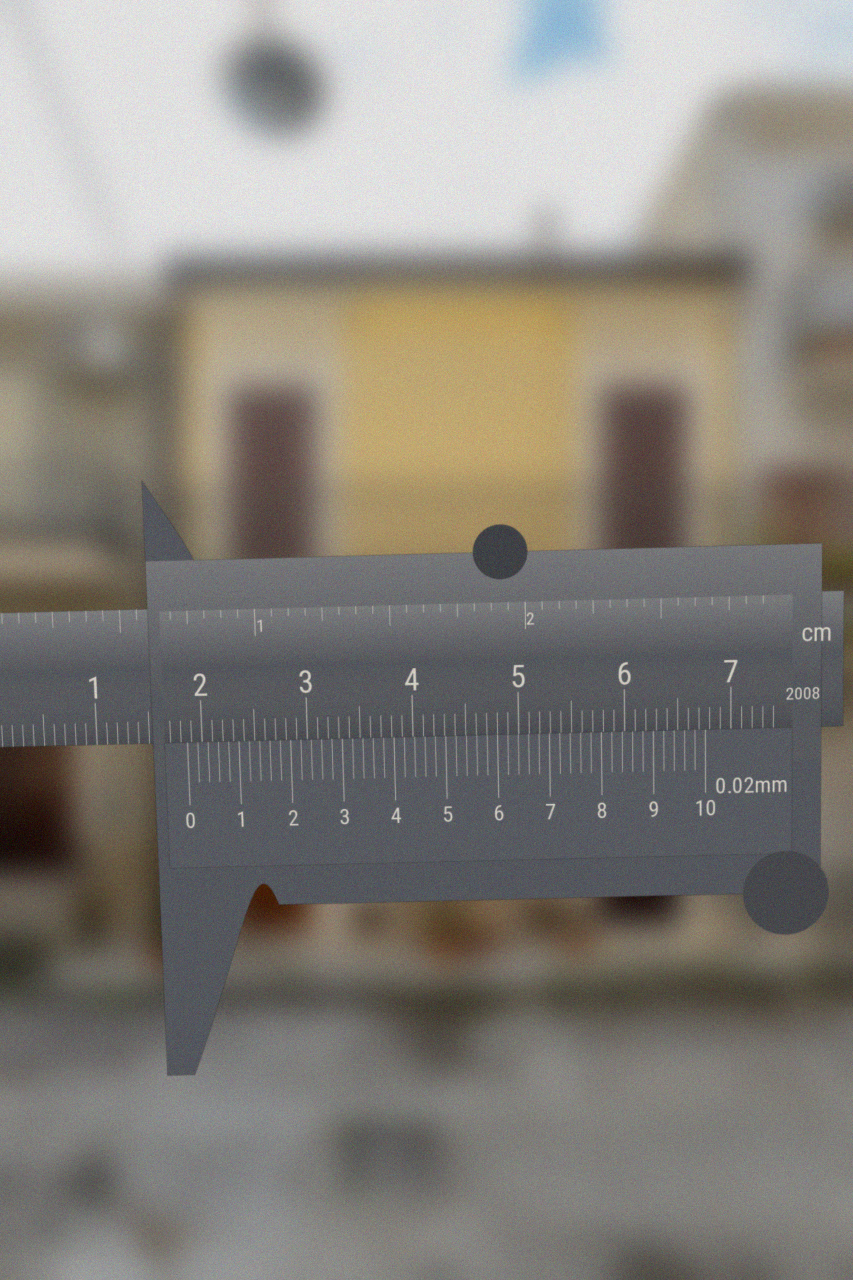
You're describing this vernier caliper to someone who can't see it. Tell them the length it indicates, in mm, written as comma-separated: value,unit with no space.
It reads 18.6,mm
